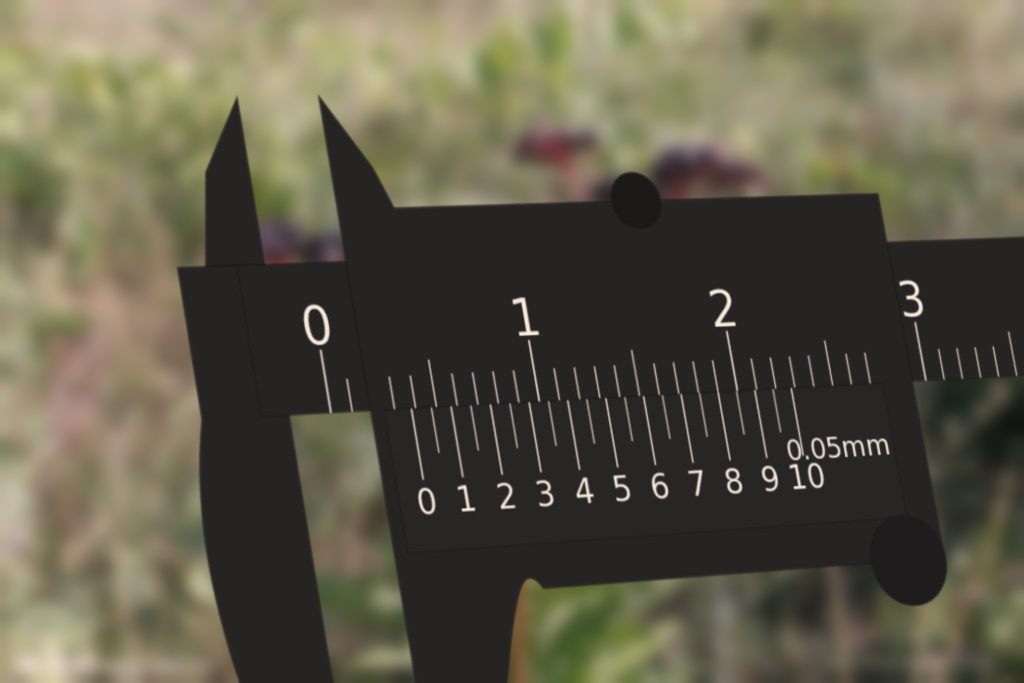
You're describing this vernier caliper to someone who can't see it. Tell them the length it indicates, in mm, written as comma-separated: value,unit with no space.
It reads 3.8,mm
